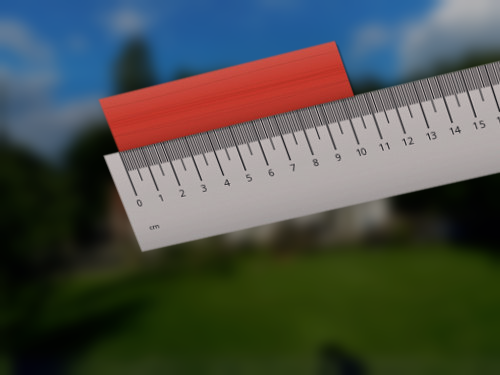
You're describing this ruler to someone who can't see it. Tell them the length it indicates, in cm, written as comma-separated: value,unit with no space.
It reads 10.5,cm
